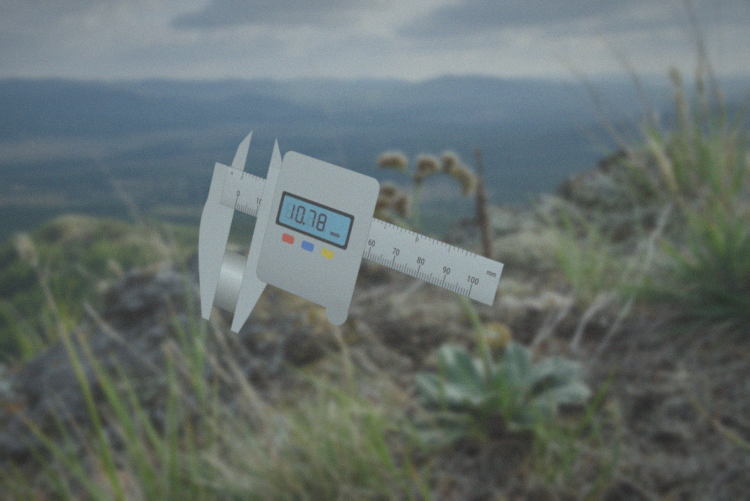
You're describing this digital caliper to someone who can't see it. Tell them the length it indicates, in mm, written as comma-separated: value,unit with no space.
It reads 10.78,mm
